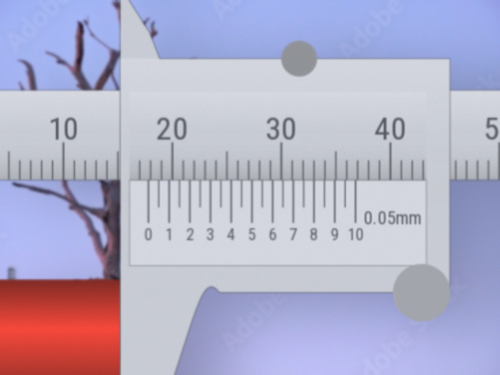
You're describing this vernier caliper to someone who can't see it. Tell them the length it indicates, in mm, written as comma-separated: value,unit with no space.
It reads 17.8,mm
